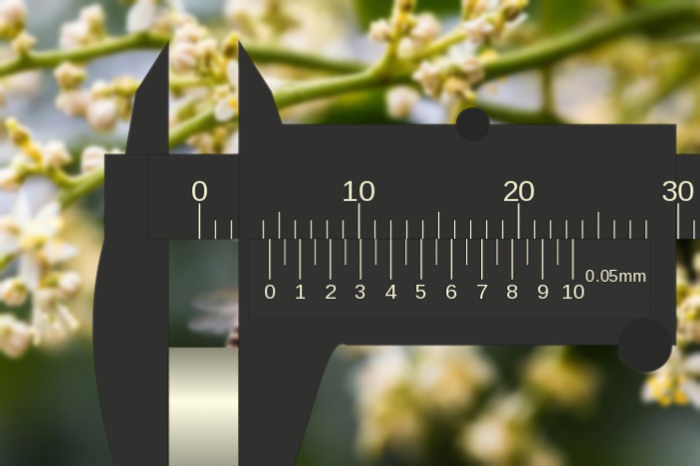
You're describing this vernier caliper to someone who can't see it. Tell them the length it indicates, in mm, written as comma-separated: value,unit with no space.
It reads 4.4,mm
